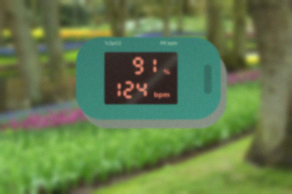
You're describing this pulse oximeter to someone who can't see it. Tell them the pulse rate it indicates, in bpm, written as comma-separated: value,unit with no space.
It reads 124,bpm
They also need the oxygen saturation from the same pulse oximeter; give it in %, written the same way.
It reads 91,%
